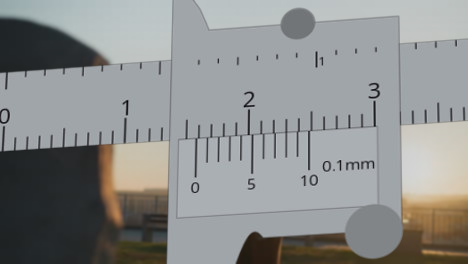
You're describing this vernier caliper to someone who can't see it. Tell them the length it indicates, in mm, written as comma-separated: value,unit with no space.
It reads 15.8,mm
